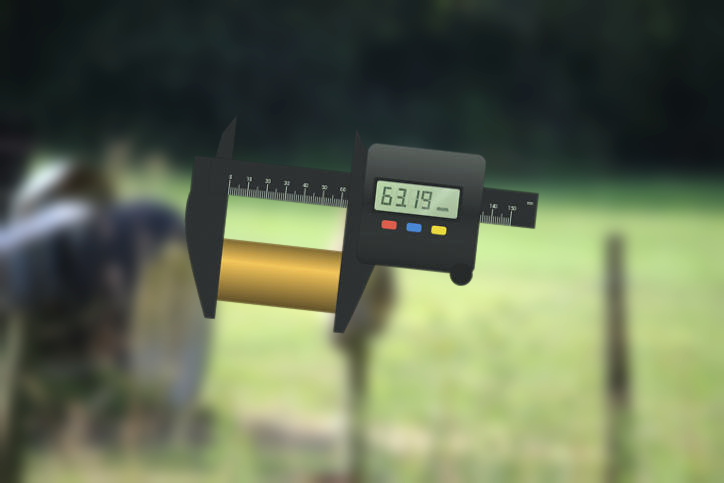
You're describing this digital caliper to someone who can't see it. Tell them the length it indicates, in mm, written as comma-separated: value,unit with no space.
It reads 63.19,mm
